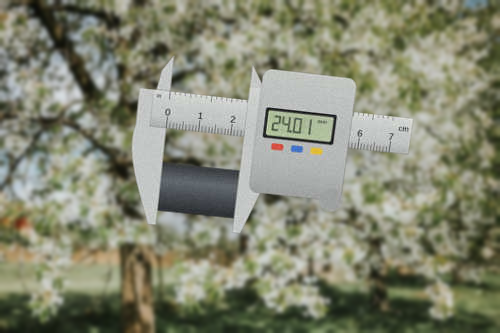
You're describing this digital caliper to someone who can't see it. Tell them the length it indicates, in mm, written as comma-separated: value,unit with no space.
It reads 24.01,mm
